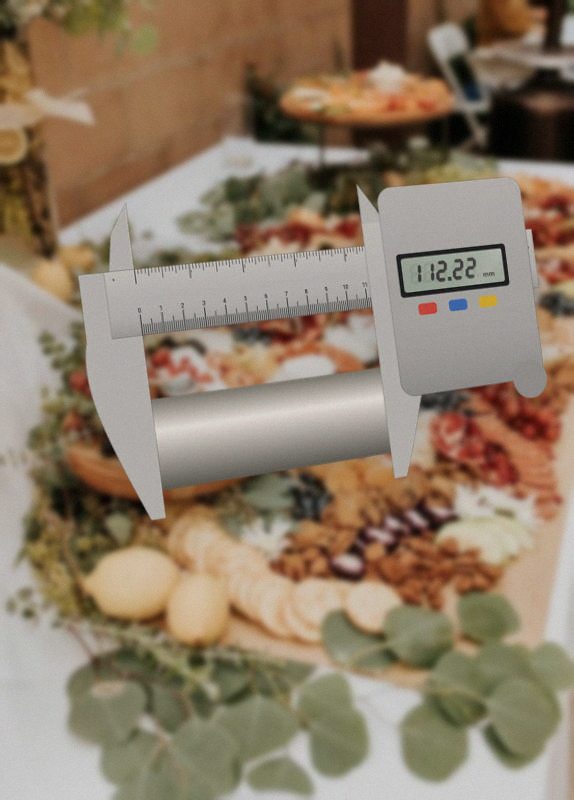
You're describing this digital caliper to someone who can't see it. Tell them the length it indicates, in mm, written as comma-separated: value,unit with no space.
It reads 112.22,mm
